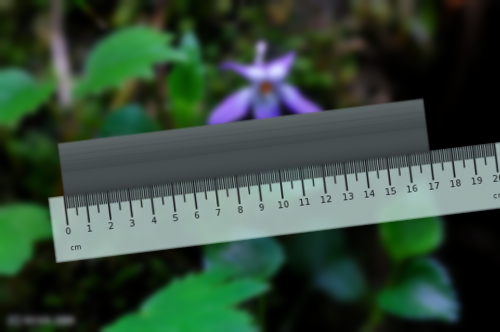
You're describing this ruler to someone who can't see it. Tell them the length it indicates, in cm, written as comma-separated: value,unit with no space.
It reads 17,cm
